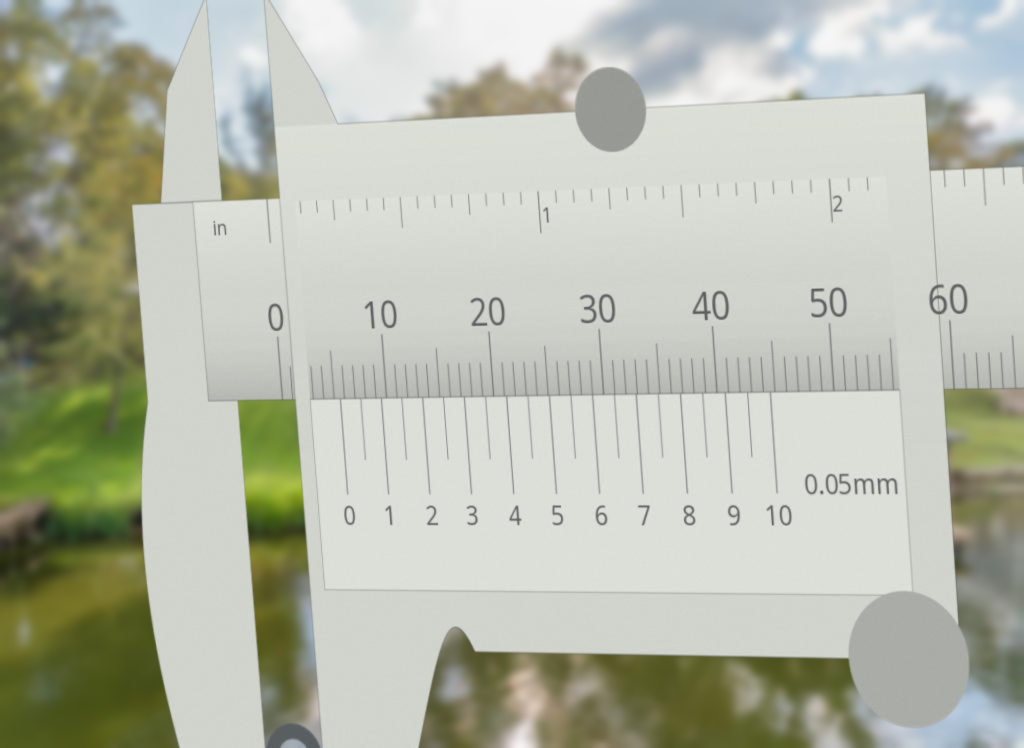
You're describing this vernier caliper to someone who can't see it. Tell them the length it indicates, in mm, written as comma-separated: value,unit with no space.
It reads 5.6,mm
